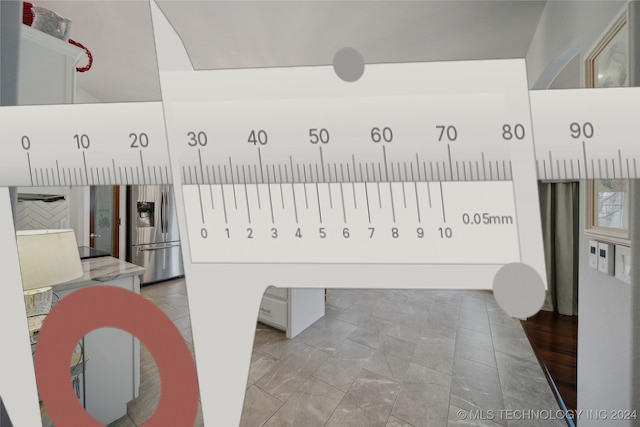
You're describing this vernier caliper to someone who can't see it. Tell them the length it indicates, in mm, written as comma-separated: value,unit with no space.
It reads 29.2,mm
